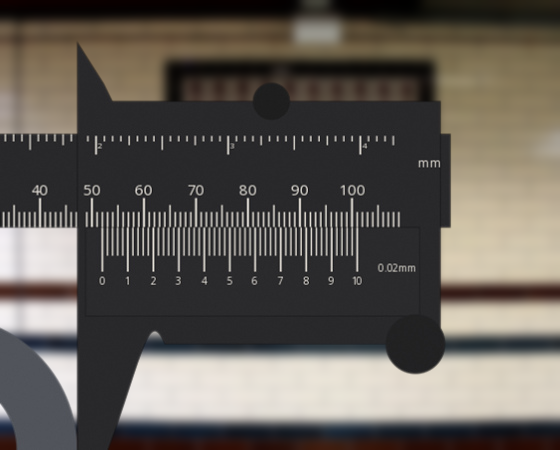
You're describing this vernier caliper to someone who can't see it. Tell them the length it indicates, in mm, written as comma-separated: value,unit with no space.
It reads 52.0,mm
